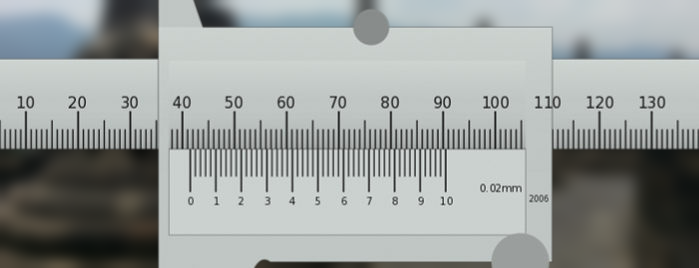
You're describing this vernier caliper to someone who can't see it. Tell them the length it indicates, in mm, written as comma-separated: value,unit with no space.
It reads 41.5,mm
